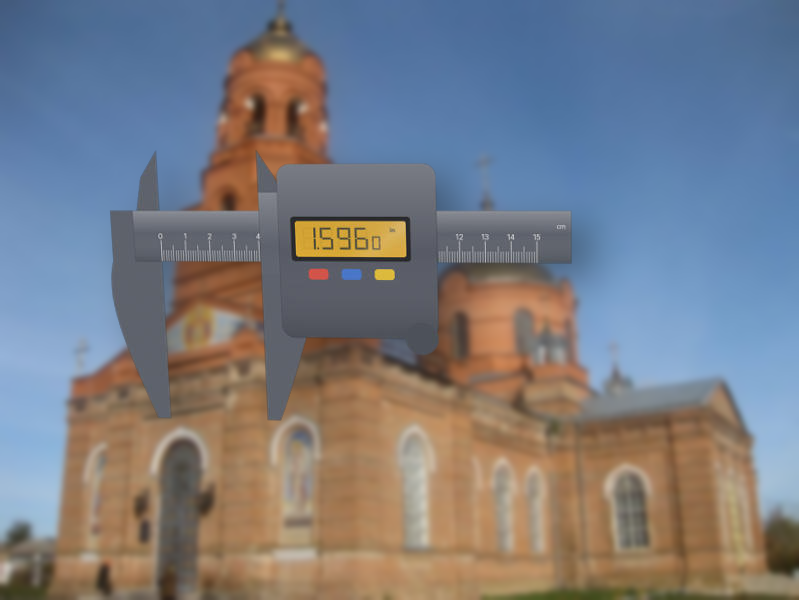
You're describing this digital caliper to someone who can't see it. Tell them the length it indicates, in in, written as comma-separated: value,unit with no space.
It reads 1.5960,in
